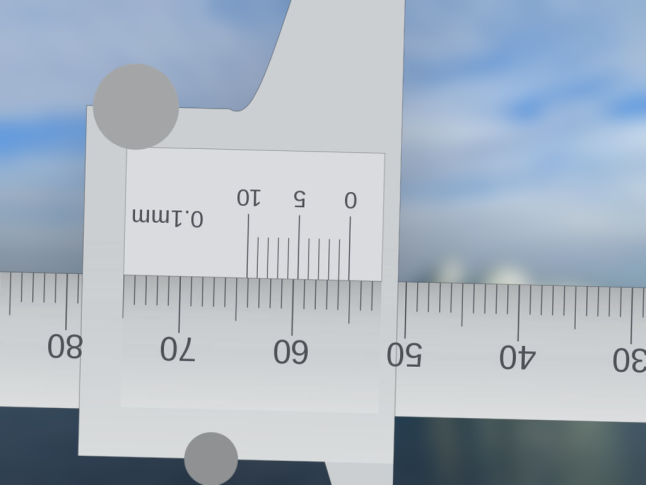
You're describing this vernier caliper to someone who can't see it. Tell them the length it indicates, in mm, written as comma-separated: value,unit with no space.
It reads 55.1,mm
